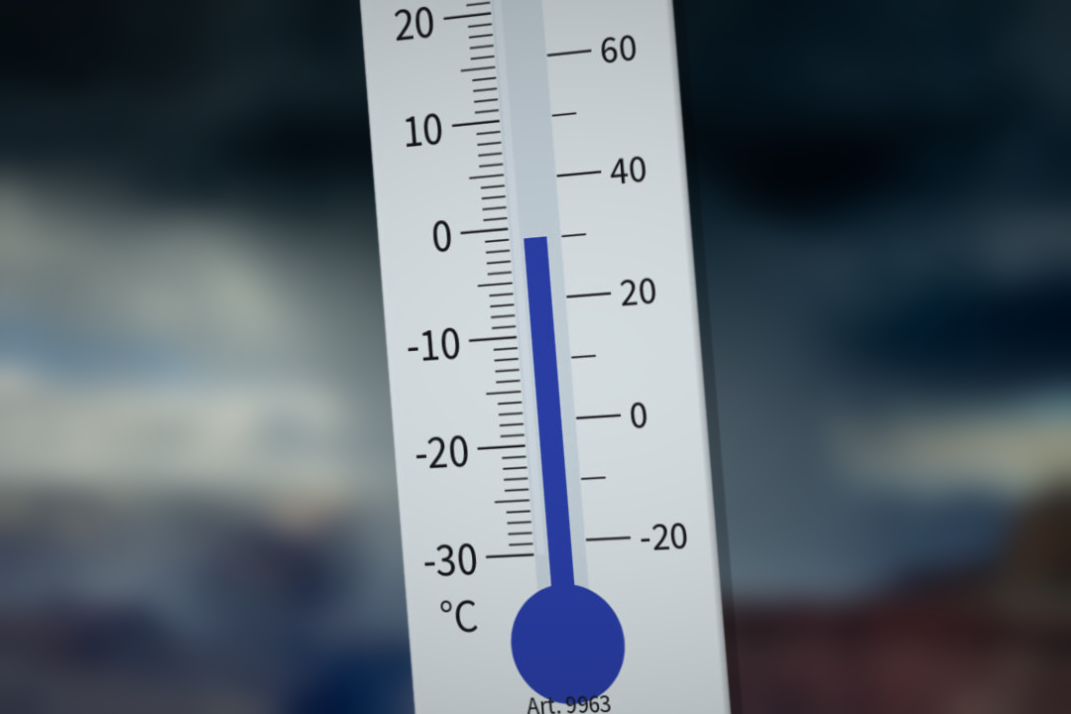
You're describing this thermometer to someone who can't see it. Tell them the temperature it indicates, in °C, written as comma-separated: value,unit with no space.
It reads -1,°C
